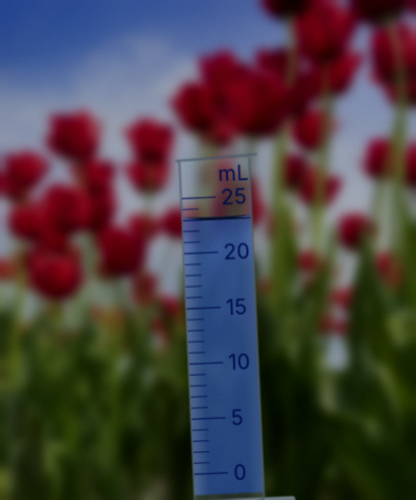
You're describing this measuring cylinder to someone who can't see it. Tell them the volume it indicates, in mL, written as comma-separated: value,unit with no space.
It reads 23,mL
